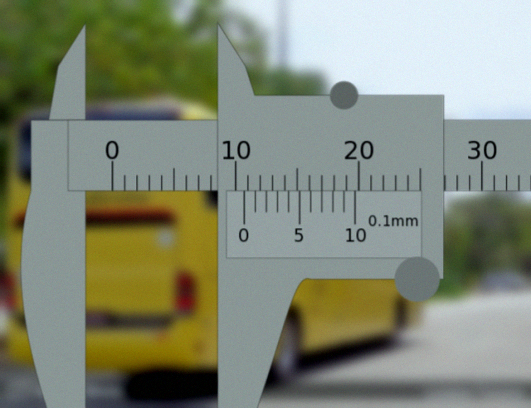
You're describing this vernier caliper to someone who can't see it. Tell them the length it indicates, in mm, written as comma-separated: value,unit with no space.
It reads 10.7,mm
